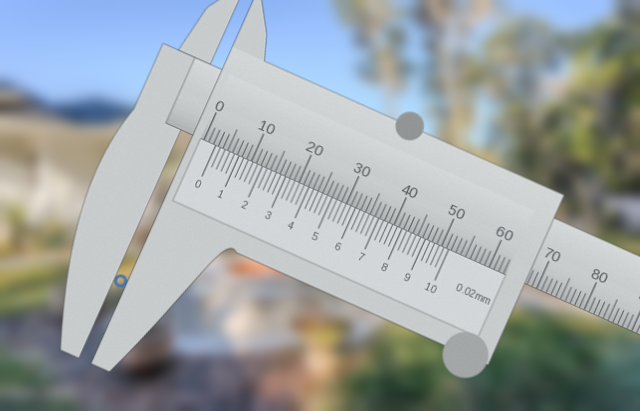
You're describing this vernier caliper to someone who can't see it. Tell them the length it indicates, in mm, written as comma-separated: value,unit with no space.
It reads 2.5,mm
